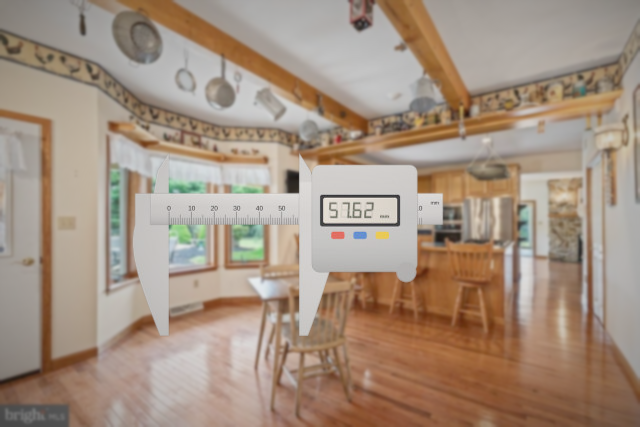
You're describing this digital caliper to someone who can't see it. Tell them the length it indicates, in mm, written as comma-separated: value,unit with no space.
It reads 57.62,mm
